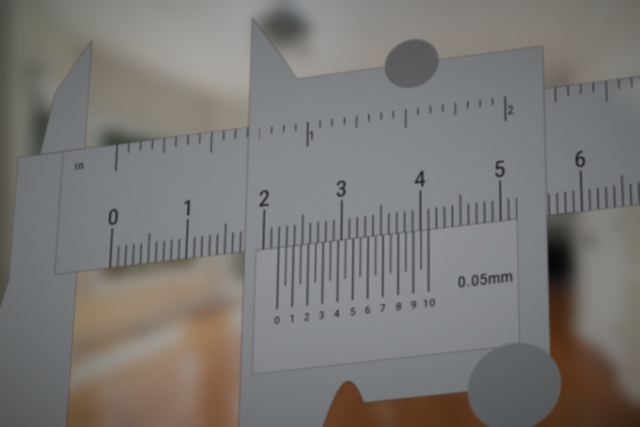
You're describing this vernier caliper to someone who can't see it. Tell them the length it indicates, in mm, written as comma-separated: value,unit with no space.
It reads 22.0,mm
